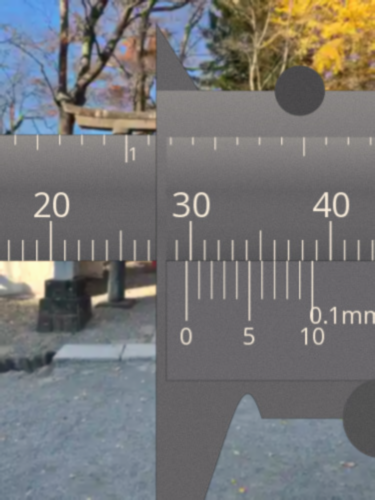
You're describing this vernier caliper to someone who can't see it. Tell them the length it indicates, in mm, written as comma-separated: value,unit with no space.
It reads 29.7,mm
